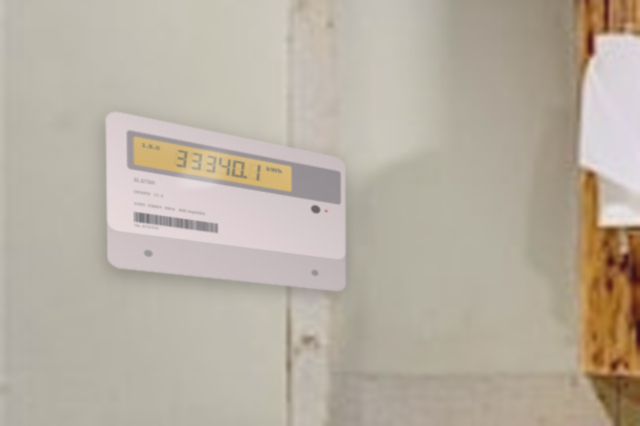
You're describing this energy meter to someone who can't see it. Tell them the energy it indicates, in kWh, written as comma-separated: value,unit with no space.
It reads 33340.1,kWh
